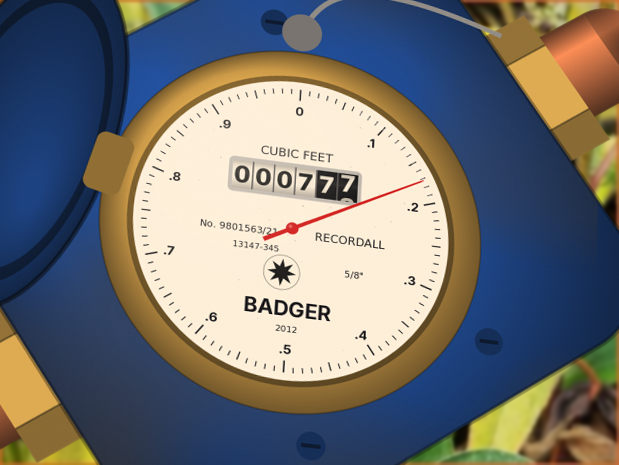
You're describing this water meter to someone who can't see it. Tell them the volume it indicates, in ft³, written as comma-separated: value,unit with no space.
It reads 777.17,ft³
